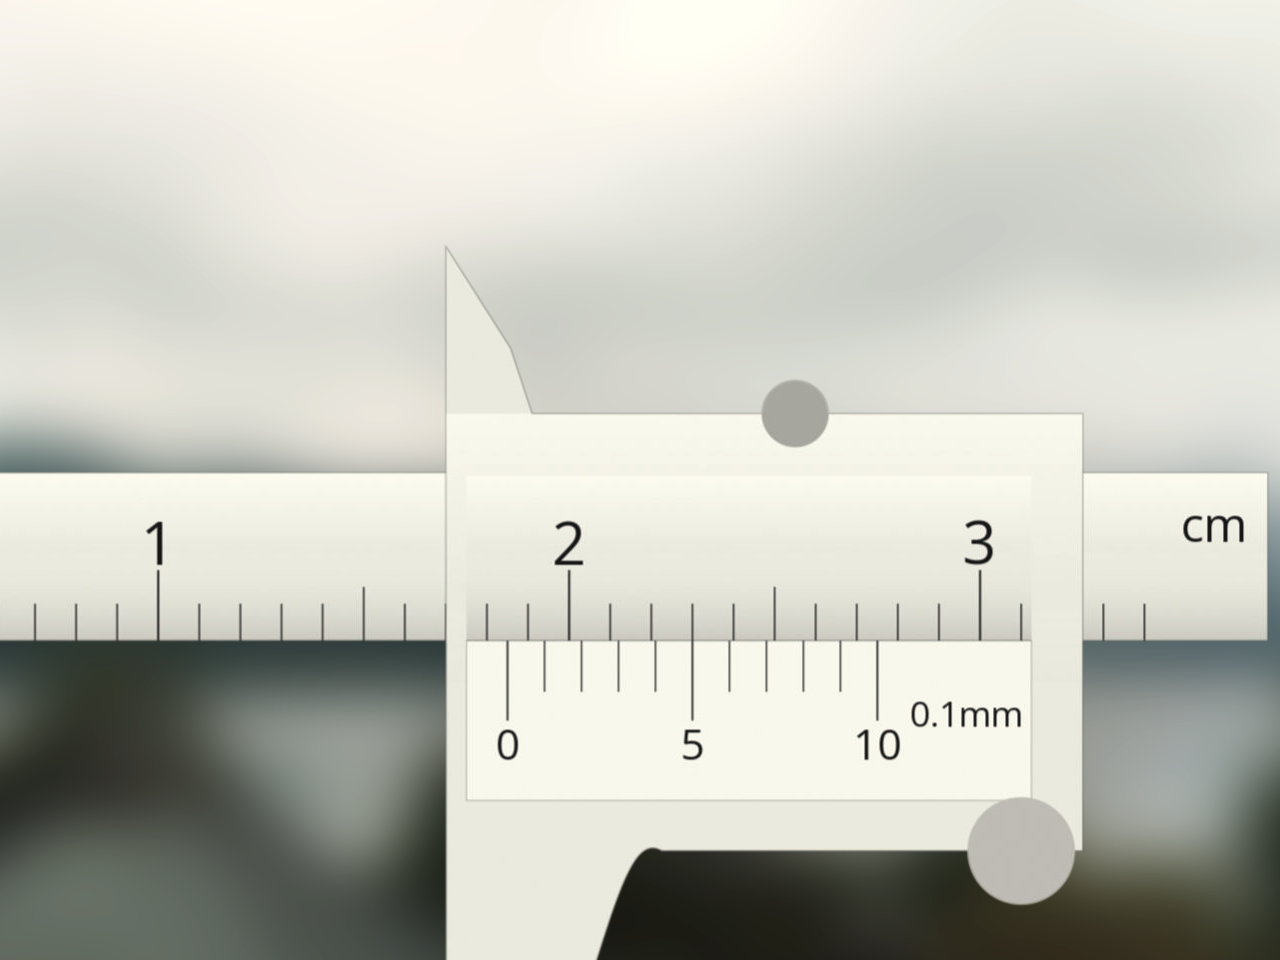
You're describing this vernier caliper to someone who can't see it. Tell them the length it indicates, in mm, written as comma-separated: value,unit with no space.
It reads 18.5,mm
